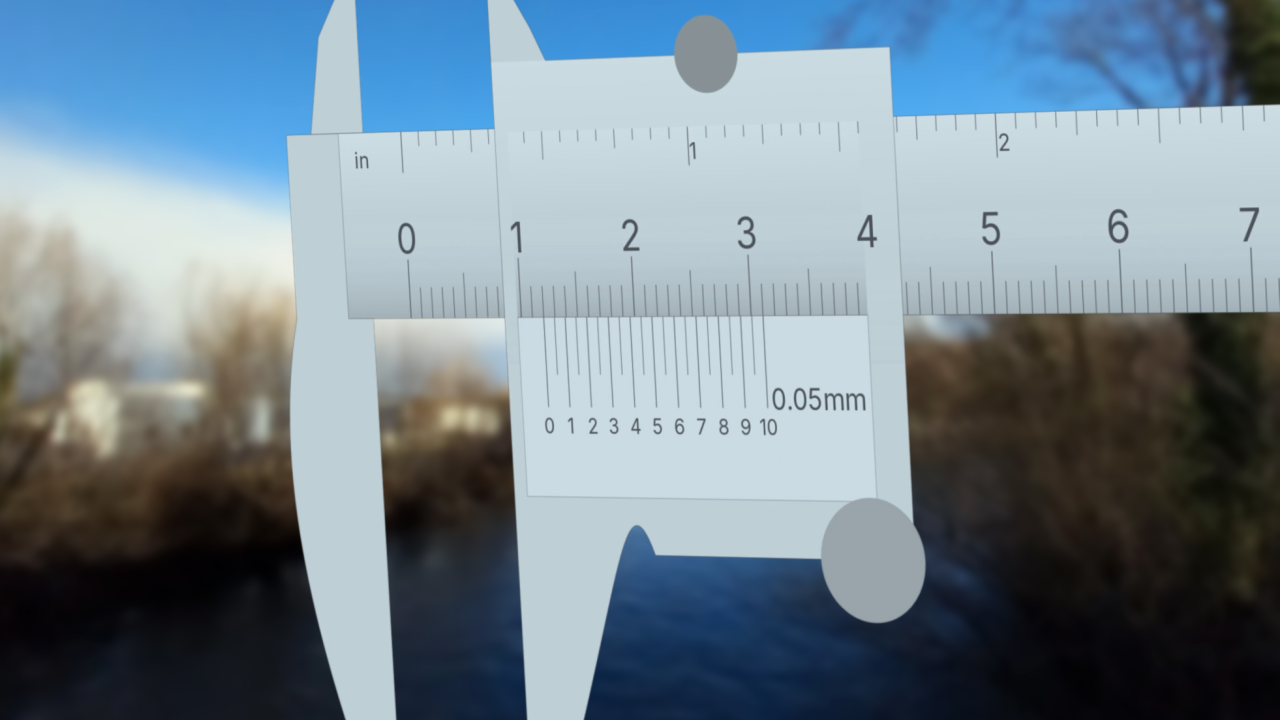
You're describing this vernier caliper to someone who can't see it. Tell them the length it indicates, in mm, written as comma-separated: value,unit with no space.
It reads 12.0,mm
